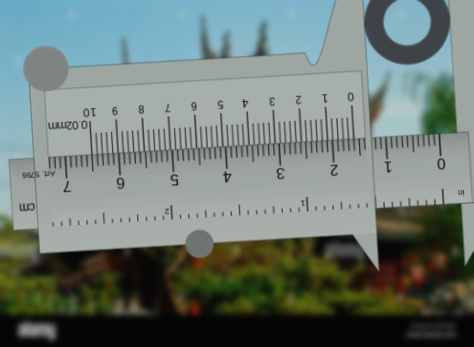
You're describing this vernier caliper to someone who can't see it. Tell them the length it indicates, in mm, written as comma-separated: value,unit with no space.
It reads 16.0,mm
